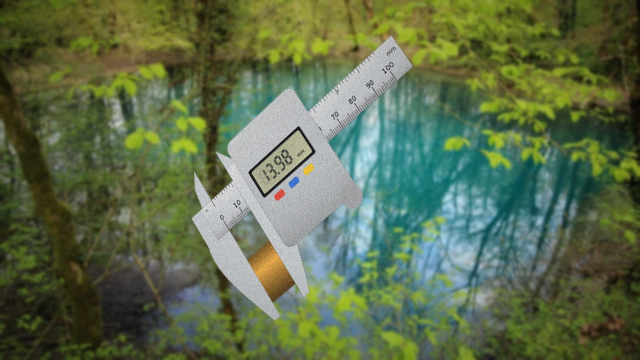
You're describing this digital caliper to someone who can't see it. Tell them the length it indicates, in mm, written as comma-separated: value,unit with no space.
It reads 13.98,mm
